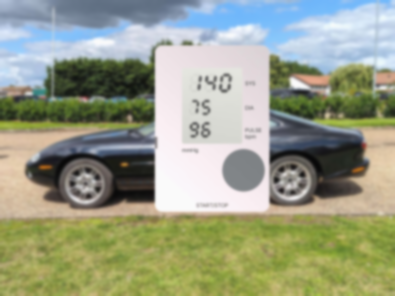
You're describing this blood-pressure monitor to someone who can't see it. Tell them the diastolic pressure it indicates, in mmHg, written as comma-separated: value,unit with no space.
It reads 75,mmHg
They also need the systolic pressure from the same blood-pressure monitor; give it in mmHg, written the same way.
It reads 140,mmHg
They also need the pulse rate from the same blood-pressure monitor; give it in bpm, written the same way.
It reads 96,bpm
